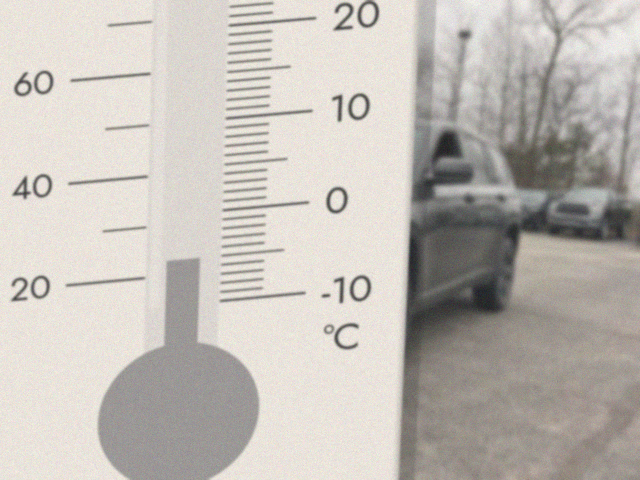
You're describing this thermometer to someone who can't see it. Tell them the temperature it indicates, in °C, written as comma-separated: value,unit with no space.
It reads -5,°C
